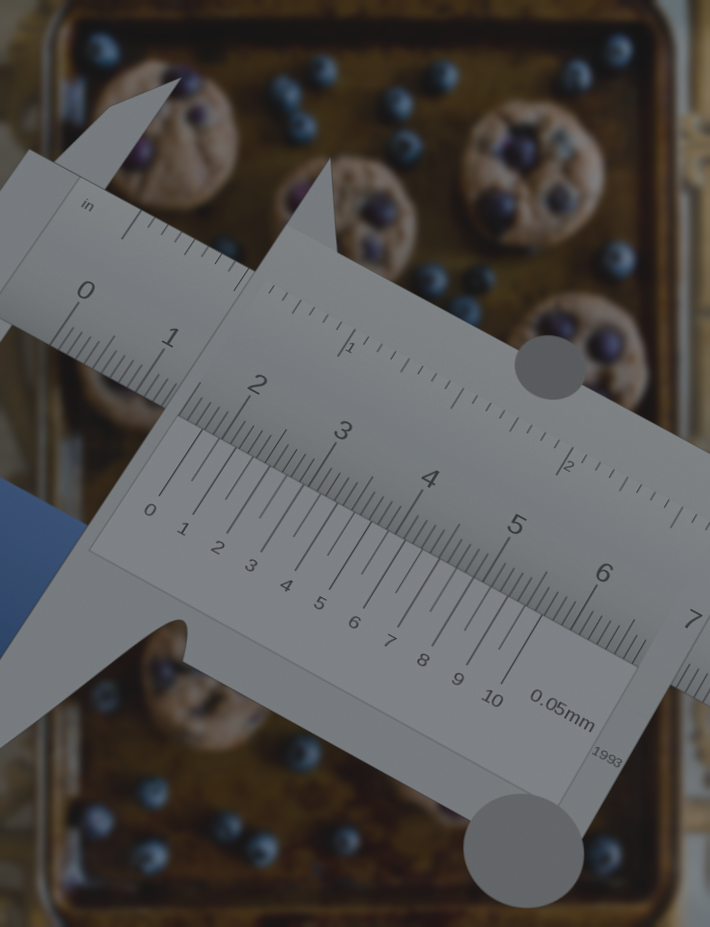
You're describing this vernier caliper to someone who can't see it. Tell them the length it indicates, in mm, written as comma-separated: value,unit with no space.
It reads 17.8,mm
